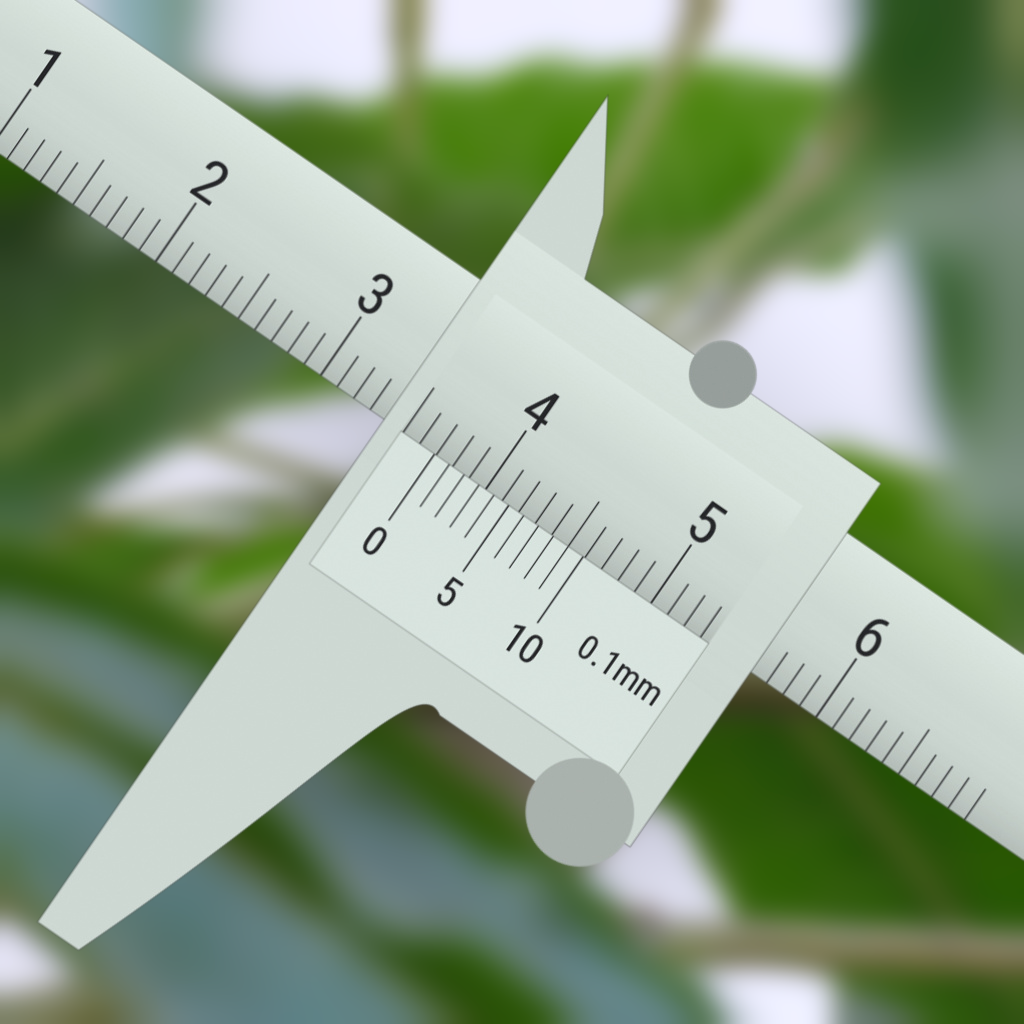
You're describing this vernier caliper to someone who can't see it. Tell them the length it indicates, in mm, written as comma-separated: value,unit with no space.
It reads 36.9,mm
